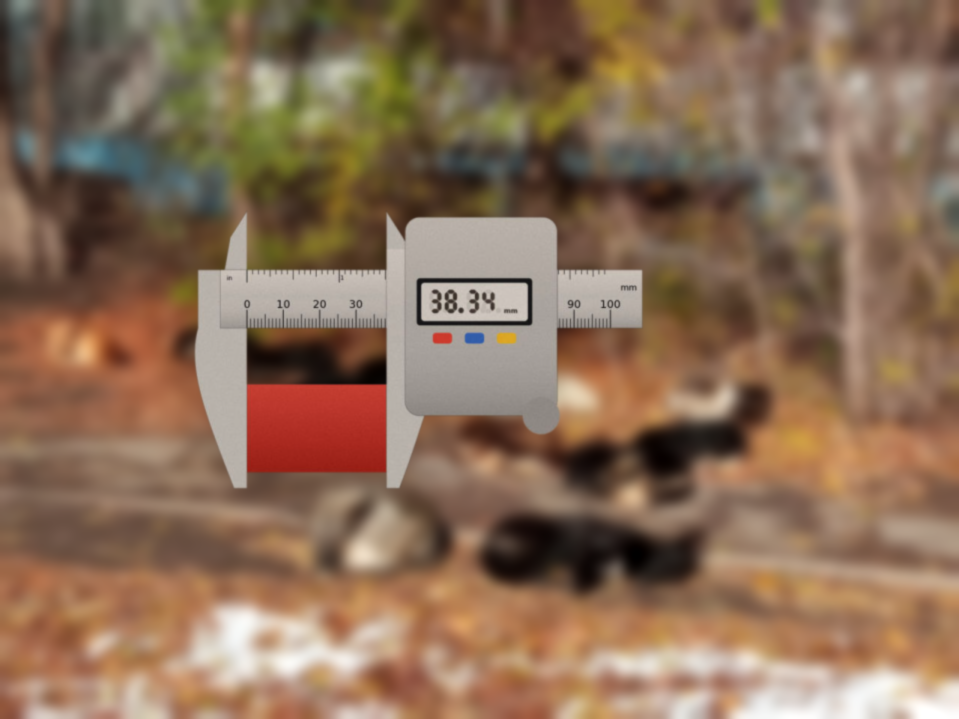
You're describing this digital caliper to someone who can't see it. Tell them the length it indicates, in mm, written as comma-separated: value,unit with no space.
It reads 38.34,mm
